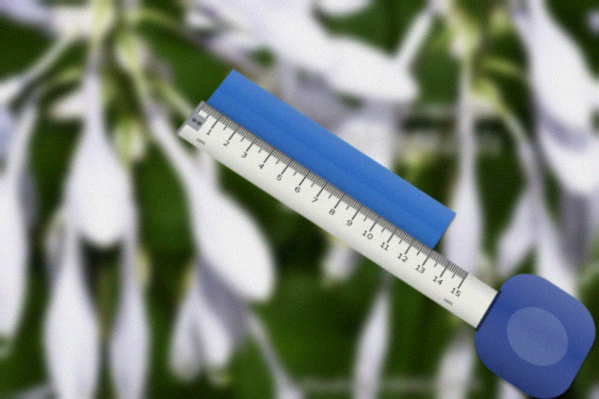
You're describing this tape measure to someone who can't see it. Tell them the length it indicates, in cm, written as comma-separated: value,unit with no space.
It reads 13,cm
